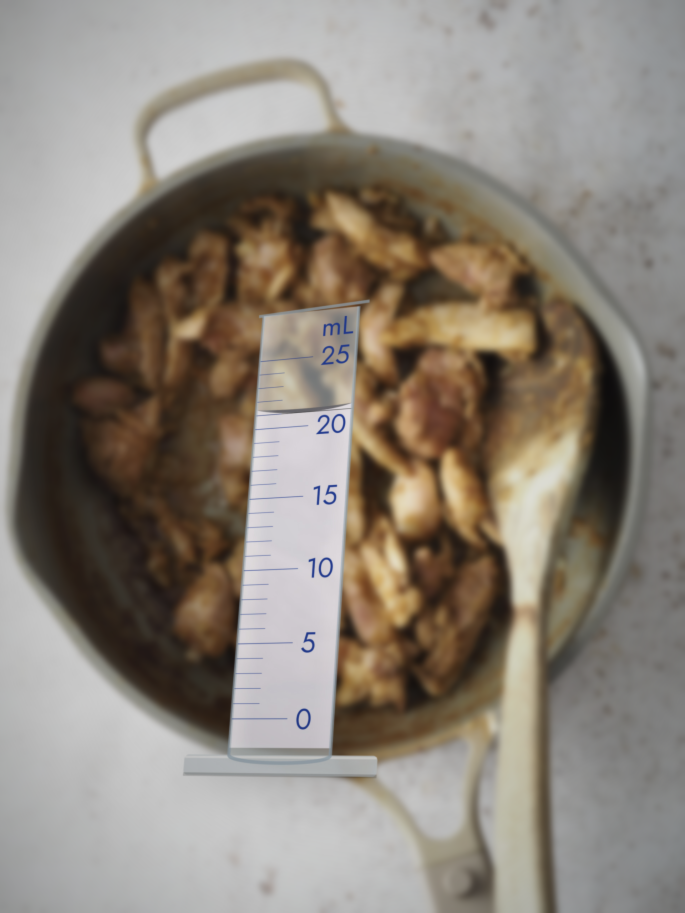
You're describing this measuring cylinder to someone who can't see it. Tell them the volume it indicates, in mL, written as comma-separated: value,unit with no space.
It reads 21,mL
